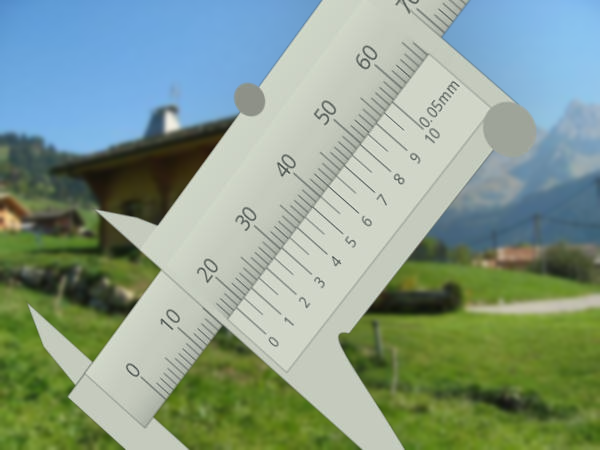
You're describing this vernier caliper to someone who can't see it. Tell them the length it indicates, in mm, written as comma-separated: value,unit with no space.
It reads 18.6,mm
